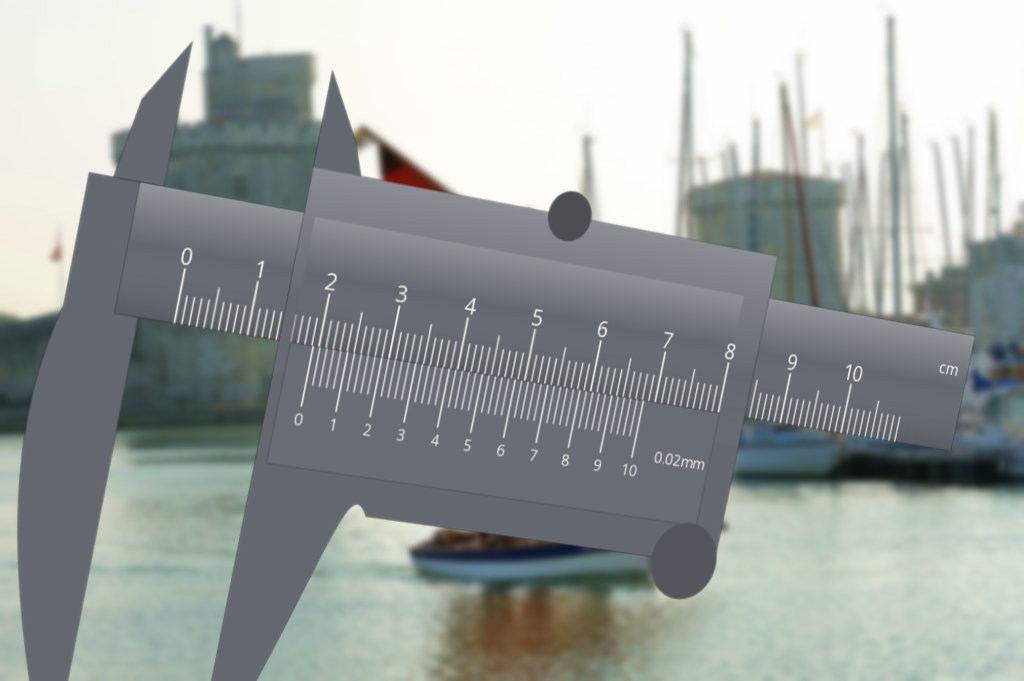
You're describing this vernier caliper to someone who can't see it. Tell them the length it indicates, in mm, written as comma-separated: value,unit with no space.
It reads 19.2,mm
